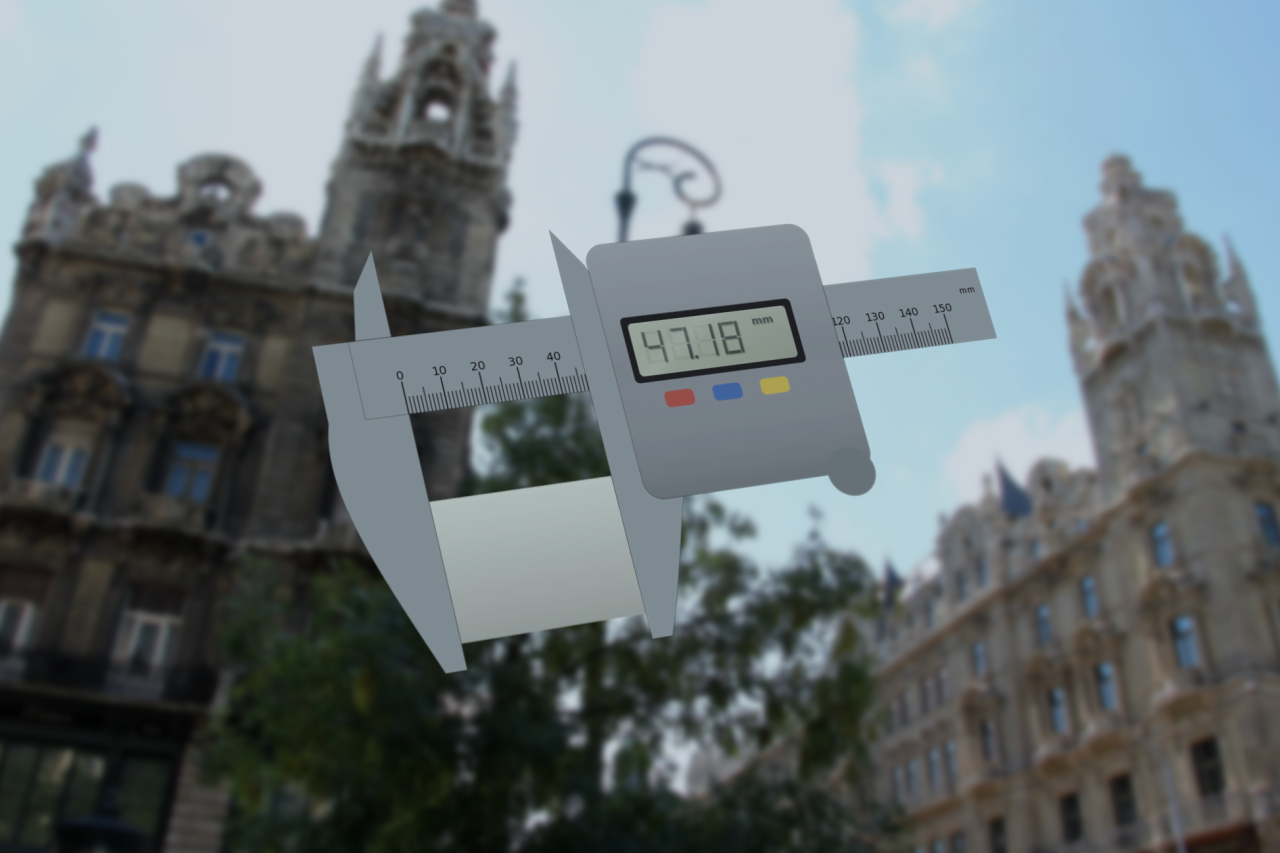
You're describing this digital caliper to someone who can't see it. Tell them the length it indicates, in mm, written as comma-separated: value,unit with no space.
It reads 47.18,mm
